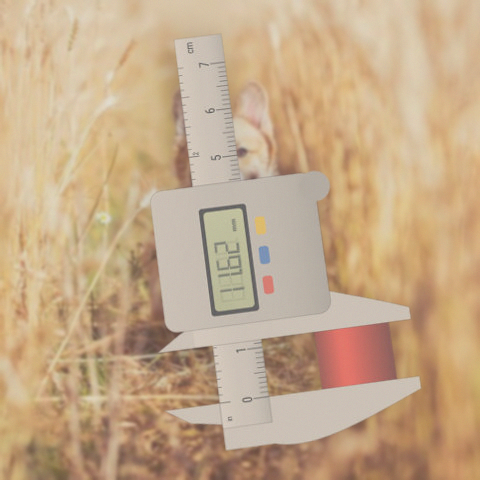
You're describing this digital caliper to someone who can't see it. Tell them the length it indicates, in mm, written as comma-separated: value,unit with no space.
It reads 11.62,mm
